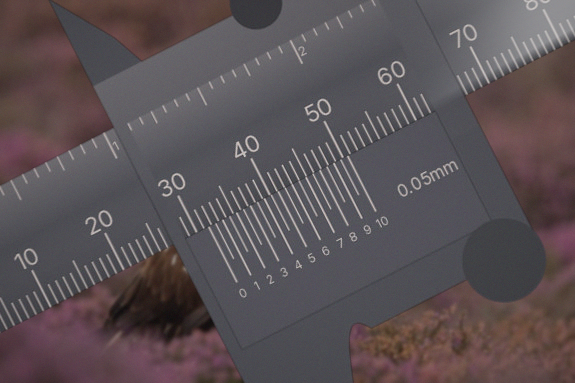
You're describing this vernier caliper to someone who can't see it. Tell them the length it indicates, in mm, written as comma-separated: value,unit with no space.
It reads 31.6,mm
